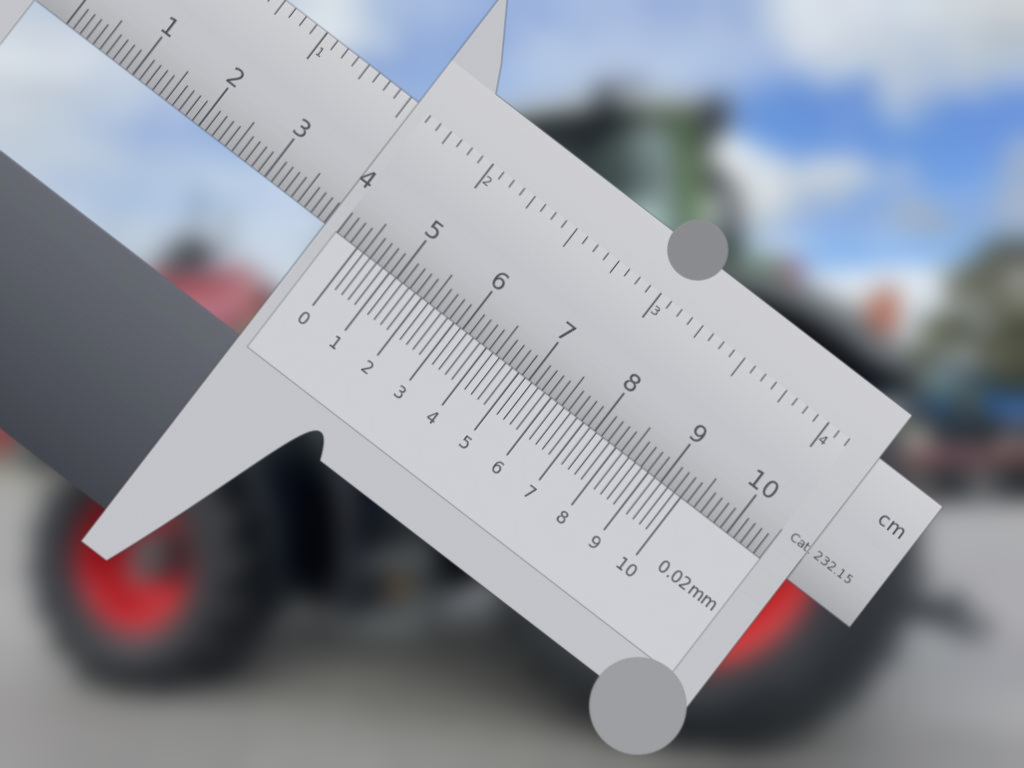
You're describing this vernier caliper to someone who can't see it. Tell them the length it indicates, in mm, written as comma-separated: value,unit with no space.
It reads 44.0,mm
